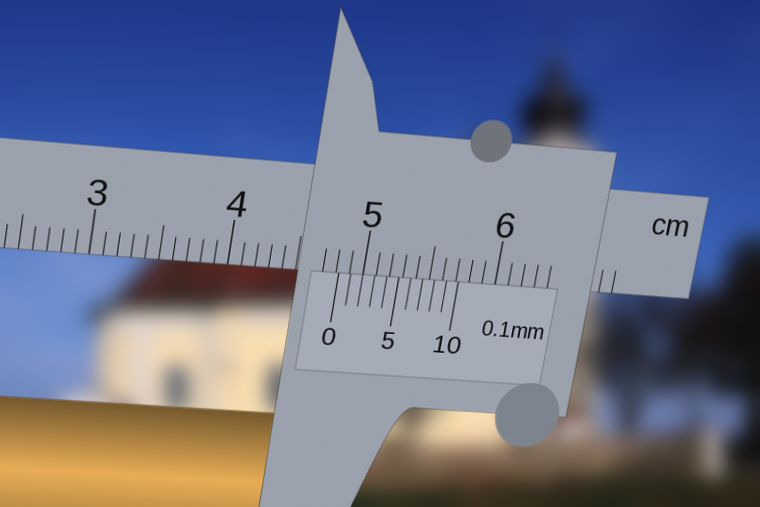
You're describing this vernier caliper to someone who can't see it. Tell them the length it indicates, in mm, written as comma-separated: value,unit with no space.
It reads 48.2,mm
